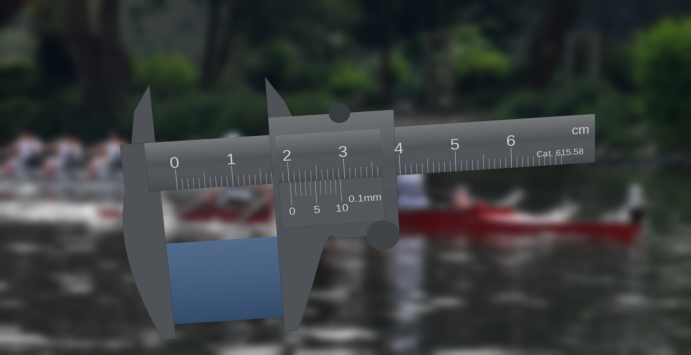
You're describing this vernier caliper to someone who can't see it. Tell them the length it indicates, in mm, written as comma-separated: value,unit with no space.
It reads 20.2,mm
